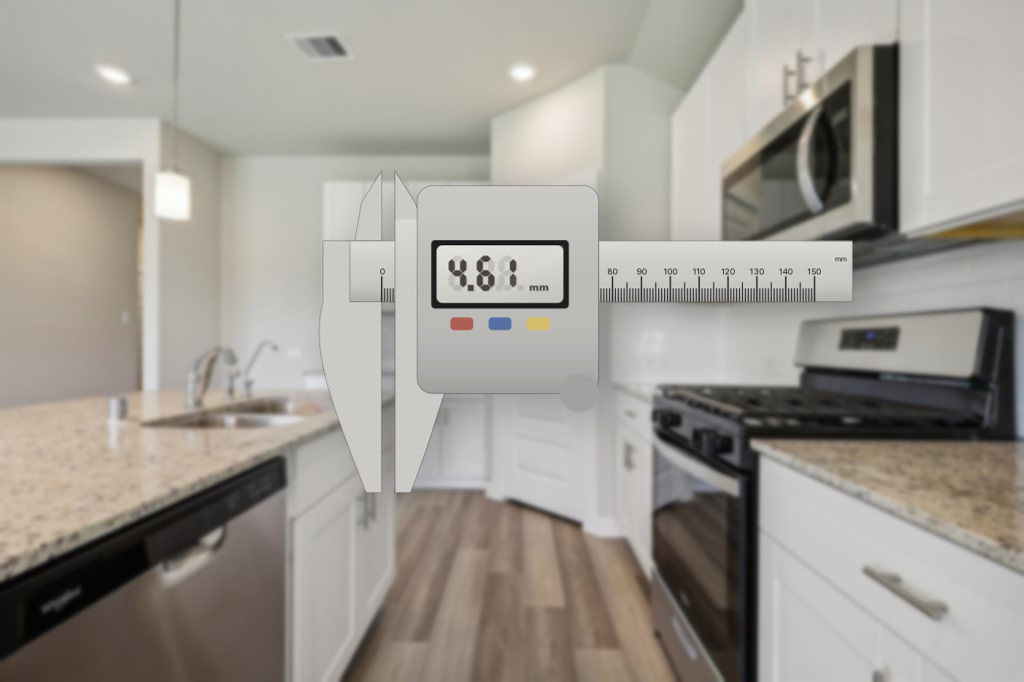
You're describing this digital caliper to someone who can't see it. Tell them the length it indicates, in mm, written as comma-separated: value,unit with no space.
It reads 4.61,mm
